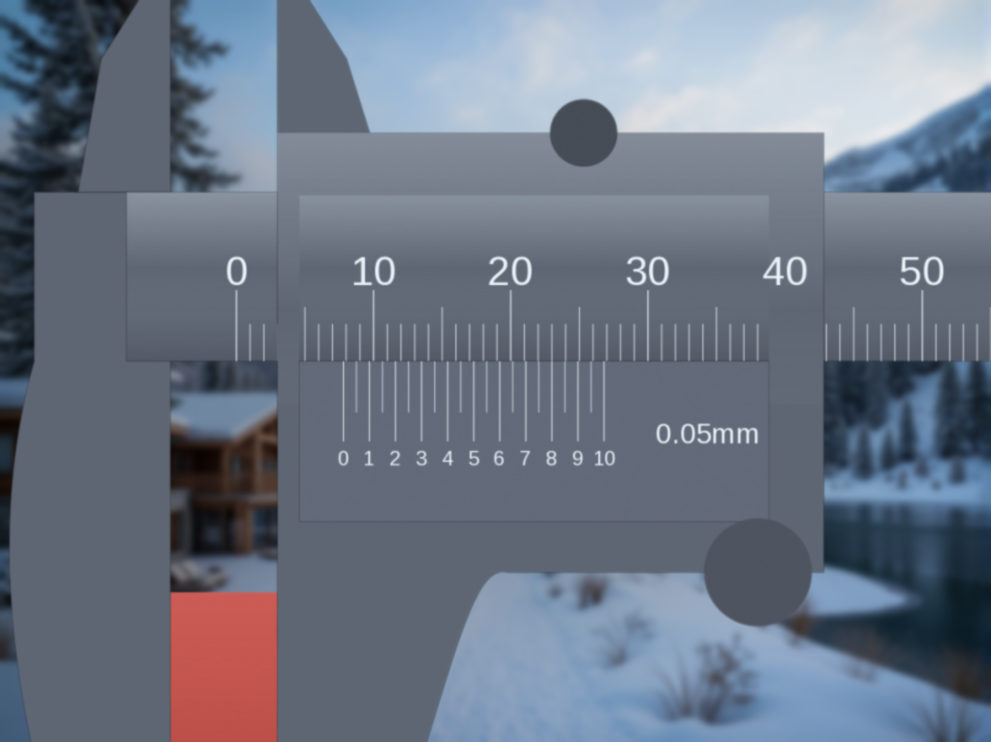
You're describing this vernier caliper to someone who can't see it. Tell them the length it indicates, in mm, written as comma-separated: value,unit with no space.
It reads 7.8,mm
